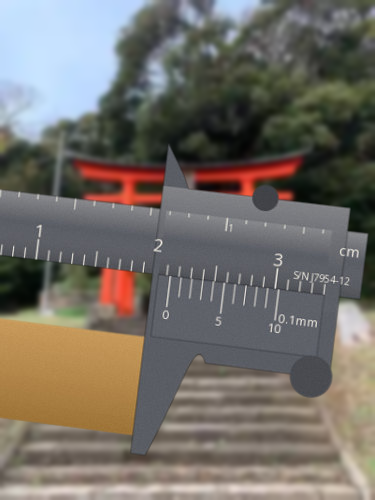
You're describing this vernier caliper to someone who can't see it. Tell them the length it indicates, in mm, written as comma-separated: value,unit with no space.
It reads 21.3,mm
